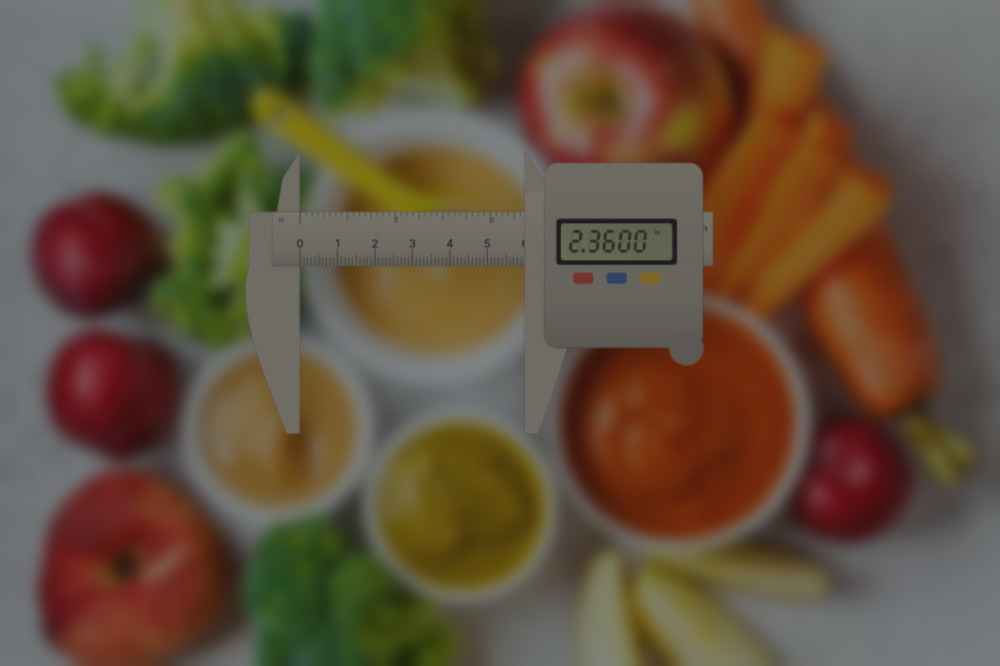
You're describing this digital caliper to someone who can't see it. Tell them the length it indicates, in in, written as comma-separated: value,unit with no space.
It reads 2.3600,in
